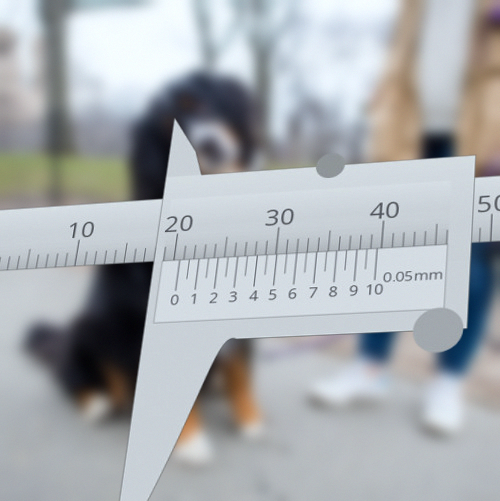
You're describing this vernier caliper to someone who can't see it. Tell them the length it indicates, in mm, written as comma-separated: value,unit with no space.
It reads 20.6,mm
